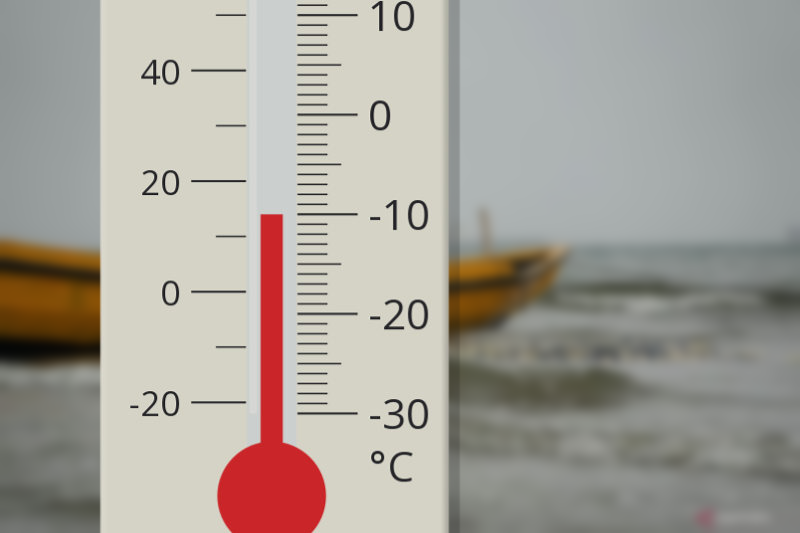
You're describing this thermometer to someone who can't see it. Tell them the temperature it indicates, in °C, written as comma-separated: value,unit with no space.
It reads -10,°C
